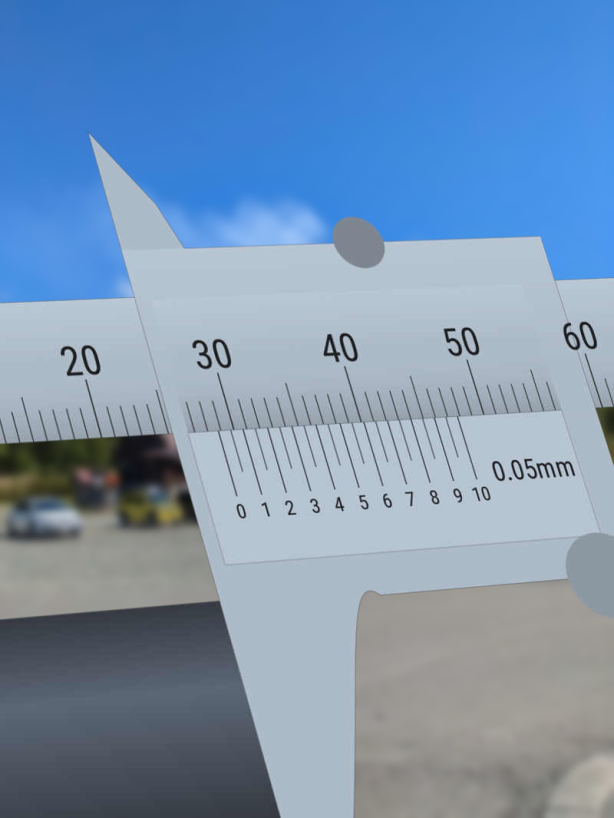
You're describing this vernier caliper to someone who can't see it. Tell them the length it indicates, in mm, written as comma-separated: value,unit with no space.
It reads 28.8,mm
